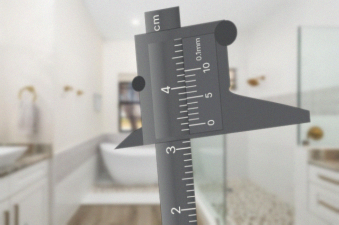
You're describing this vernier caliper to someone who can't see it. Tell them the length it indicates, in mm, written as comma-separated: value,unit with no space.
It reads 33.6,mm
